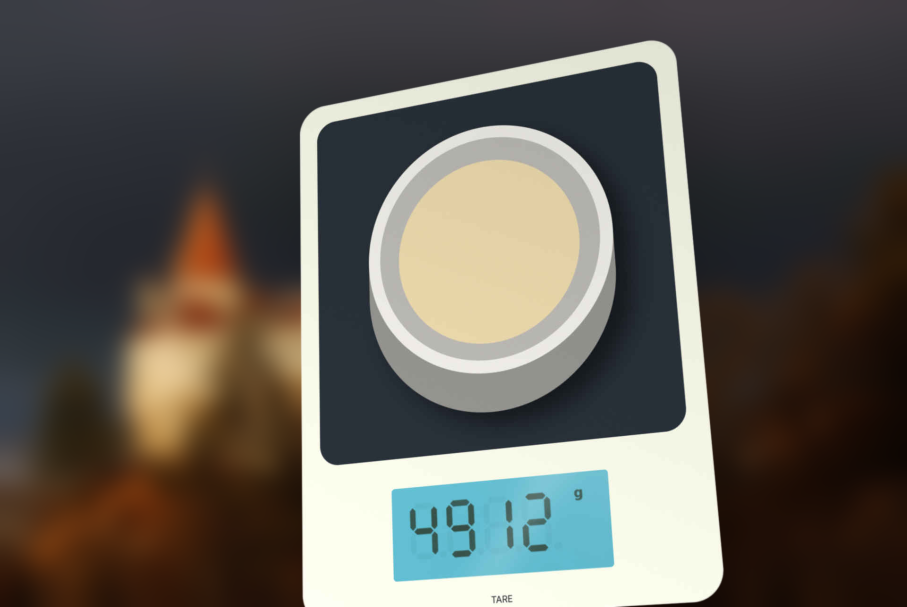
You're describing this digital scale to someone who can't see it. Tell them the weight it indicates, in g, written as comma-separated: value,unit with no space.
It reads 4912,g
